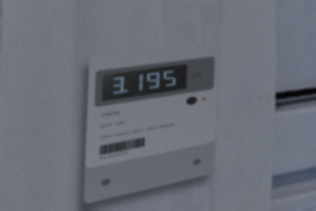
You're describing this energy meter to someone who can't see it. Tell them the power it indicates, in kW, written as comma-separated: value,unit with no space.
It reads 3.195,kW
